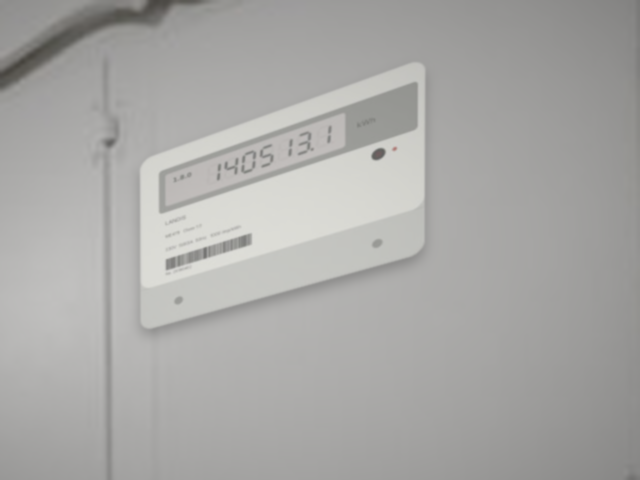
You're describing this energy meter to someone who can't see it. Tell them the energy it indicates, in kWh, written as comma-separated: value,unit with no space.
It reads 140513.1,kWh
